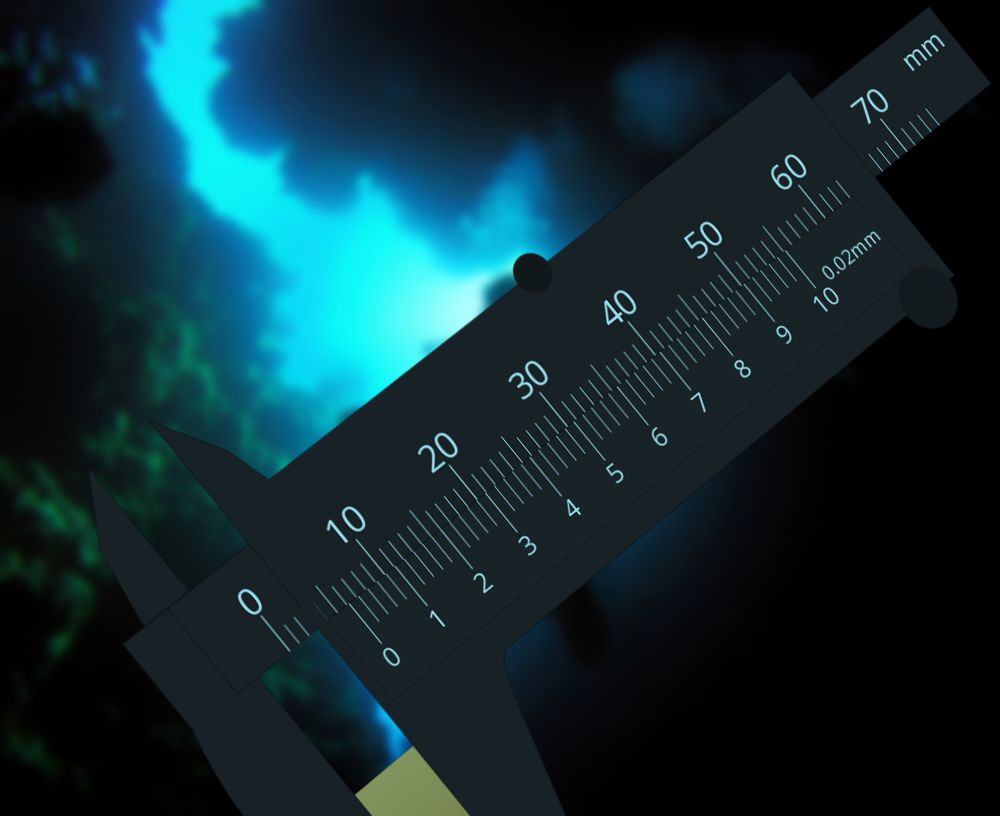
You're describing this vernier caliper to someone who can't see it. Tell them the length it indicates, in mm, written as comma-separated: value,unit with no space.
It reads 6.2,mm
